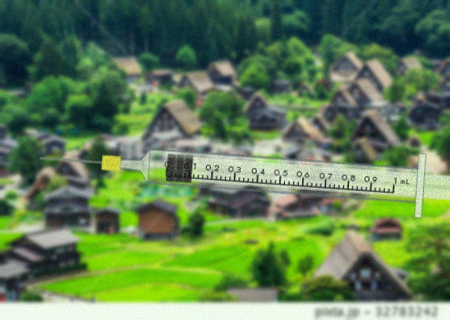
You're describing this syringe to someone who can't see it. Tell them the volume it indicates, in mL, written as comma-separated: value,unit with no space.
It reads 0,mL
